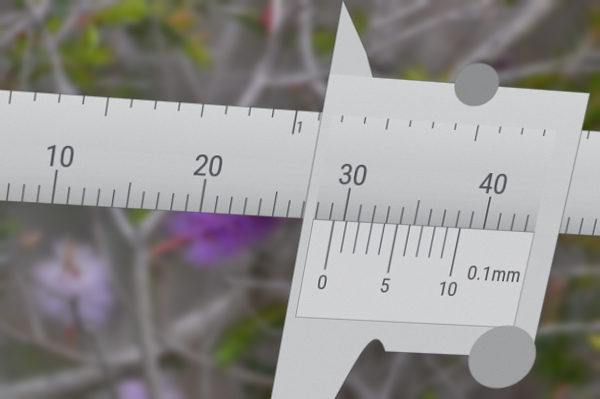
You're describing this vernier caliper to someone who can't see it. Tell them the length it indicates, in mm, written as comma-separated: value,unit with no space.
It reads 29.3,mm
